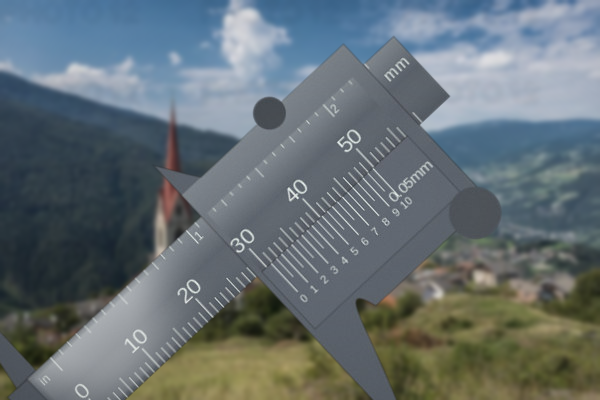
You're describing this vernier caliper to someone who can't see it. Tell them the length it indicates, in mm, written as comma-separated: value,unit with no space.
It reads 30.8,mm
